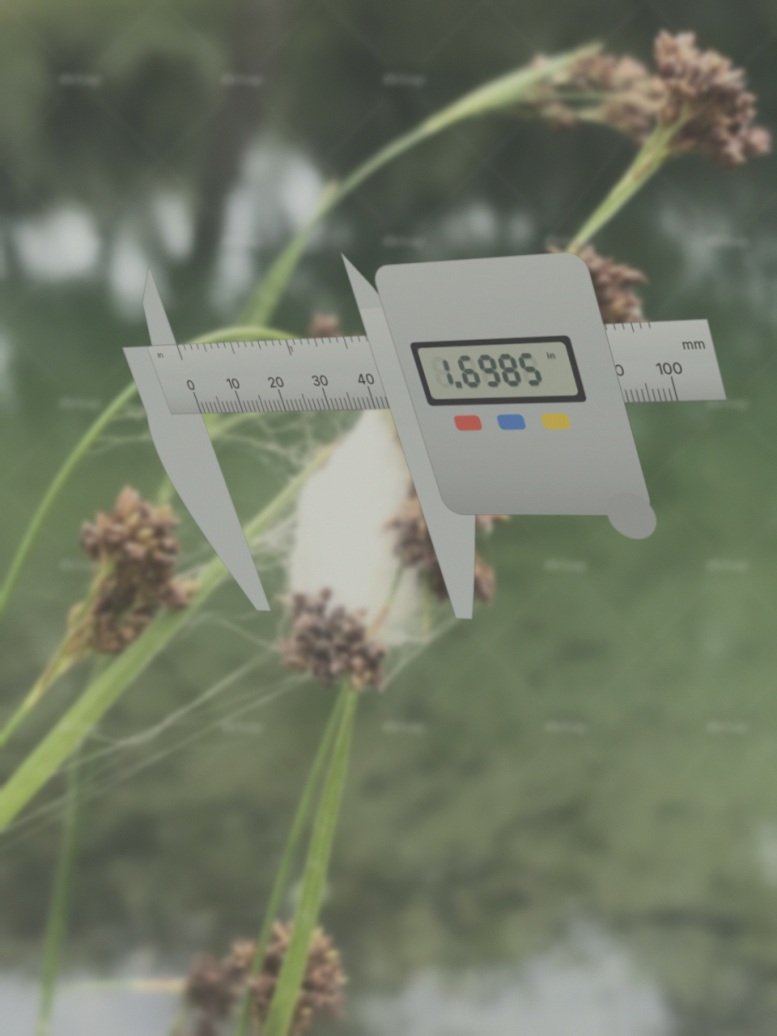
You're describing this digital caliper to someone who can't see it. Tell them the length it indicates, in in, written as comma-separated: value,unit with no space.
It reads 1.6985,in
